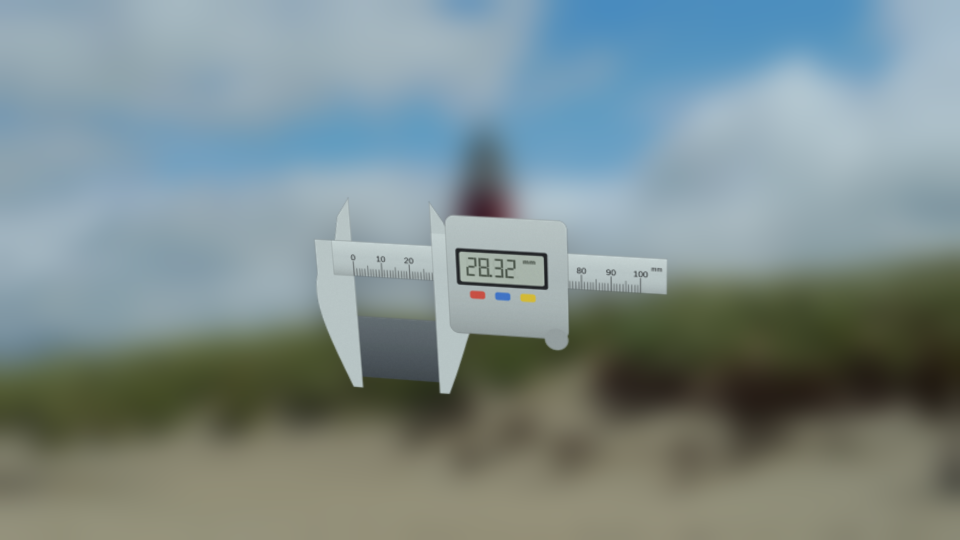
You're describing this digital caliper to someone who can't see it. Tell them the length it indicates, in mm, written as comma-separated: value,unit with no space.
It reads 28.32,mm
